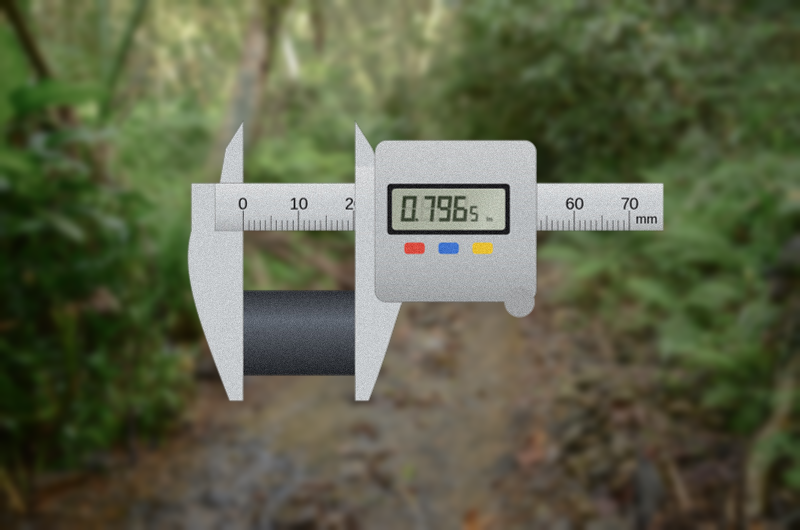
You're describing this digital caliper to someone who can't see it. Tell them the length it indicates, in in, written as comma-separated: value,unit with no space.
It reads 0.7965,in
